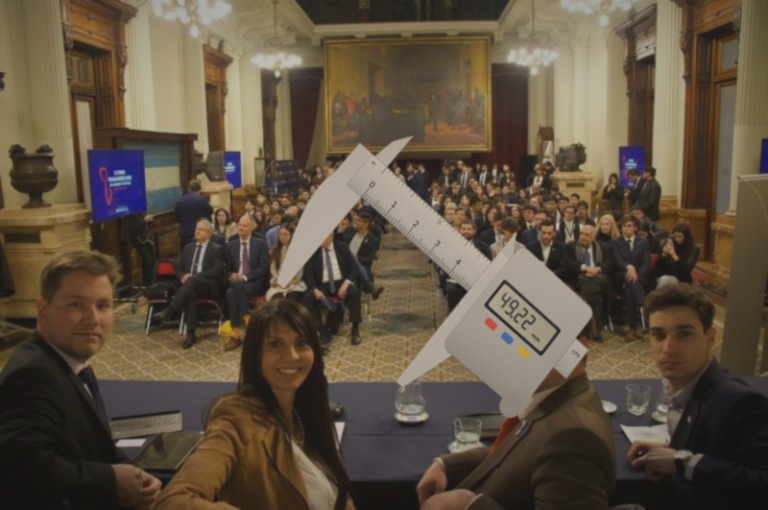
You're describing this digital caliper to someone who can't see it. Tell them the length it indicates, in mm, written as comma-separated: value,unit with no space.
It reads 49.22,mm
